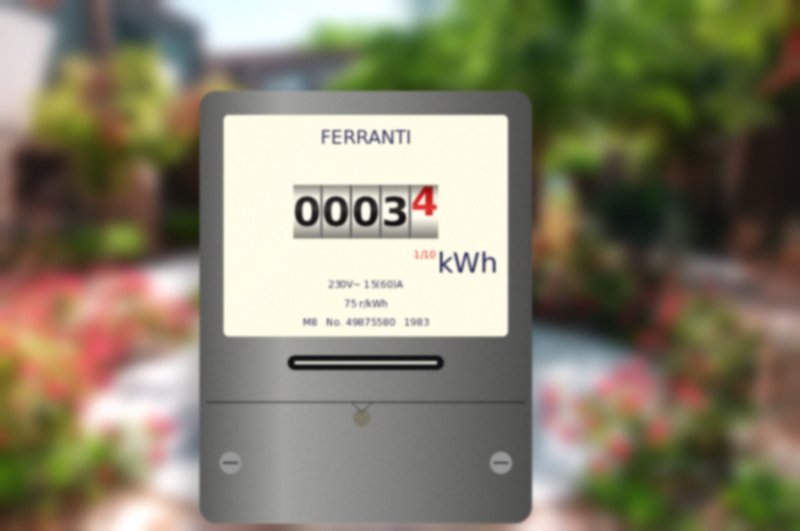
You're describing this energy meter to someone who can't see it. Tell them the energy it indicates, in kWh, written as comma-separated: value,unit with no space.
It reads 3.4,kWh
